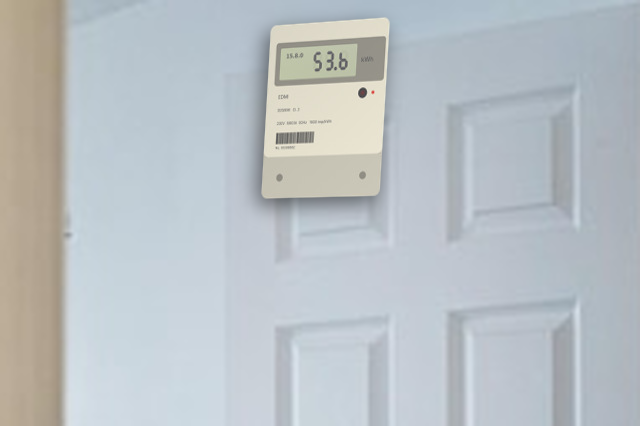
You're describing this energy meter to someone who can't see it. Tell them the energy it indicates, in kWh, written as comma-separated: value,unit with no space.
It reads 53.6,kWh
